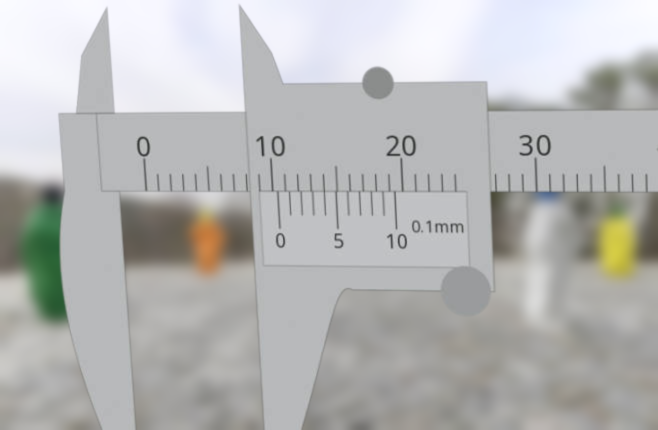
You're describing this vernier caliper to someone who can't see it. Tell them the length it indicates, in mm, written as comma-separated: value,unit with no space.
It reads 10.4,mm
